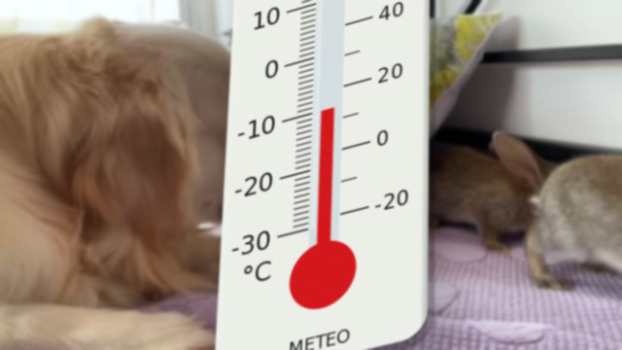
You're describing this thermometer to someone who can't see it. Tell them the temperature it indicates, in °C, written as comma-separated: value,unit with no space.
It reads -10,°C
